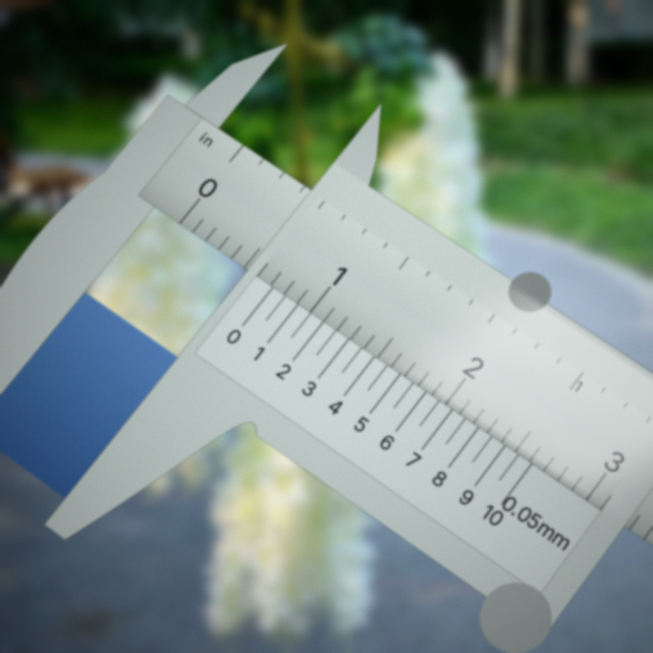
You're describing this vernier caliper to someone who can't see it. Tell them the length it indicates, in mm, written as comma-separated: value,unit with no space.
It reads 7.2,mm
